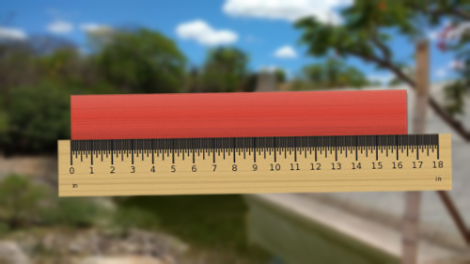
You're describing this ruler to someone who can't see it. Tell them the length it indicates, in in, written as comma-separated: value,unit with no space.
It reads 16.5,in
